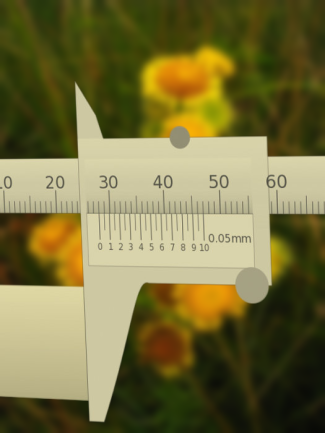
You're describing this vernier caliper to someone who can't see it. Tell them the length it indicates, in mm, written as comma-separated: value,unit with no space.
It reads 28.0,mm
